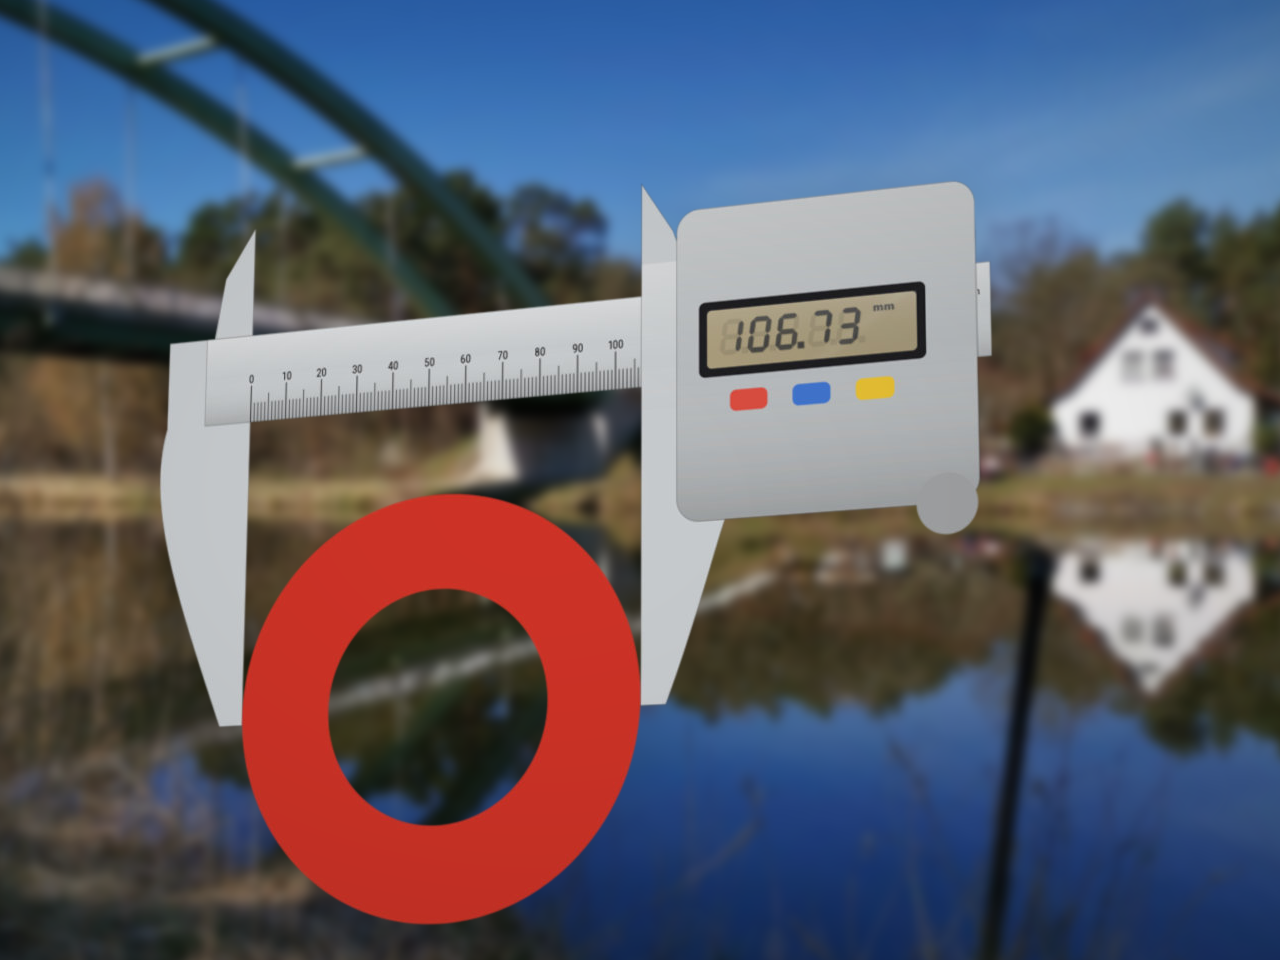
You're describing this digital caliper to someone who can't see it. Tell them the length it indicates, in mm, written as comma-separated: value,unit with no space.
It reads 106.73,mm
